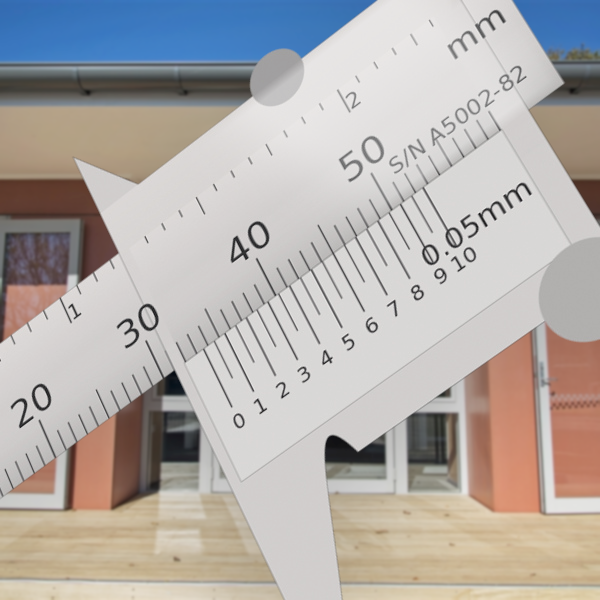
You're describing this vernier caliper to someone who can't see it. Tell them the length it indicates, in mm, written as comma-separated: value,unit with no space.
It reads 33.6,mm
